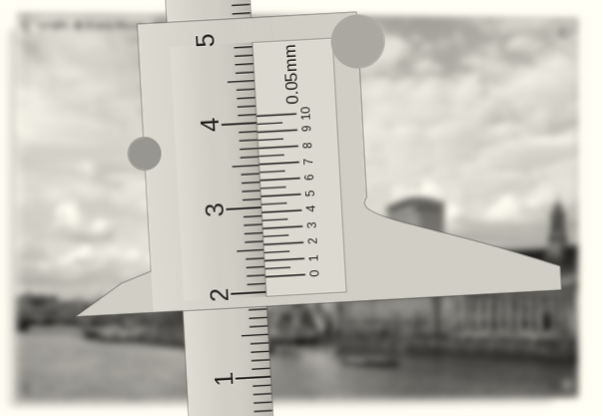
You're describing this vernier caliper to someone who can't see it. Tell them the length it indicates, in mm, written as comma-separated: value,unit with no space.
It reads 21.8,mm
